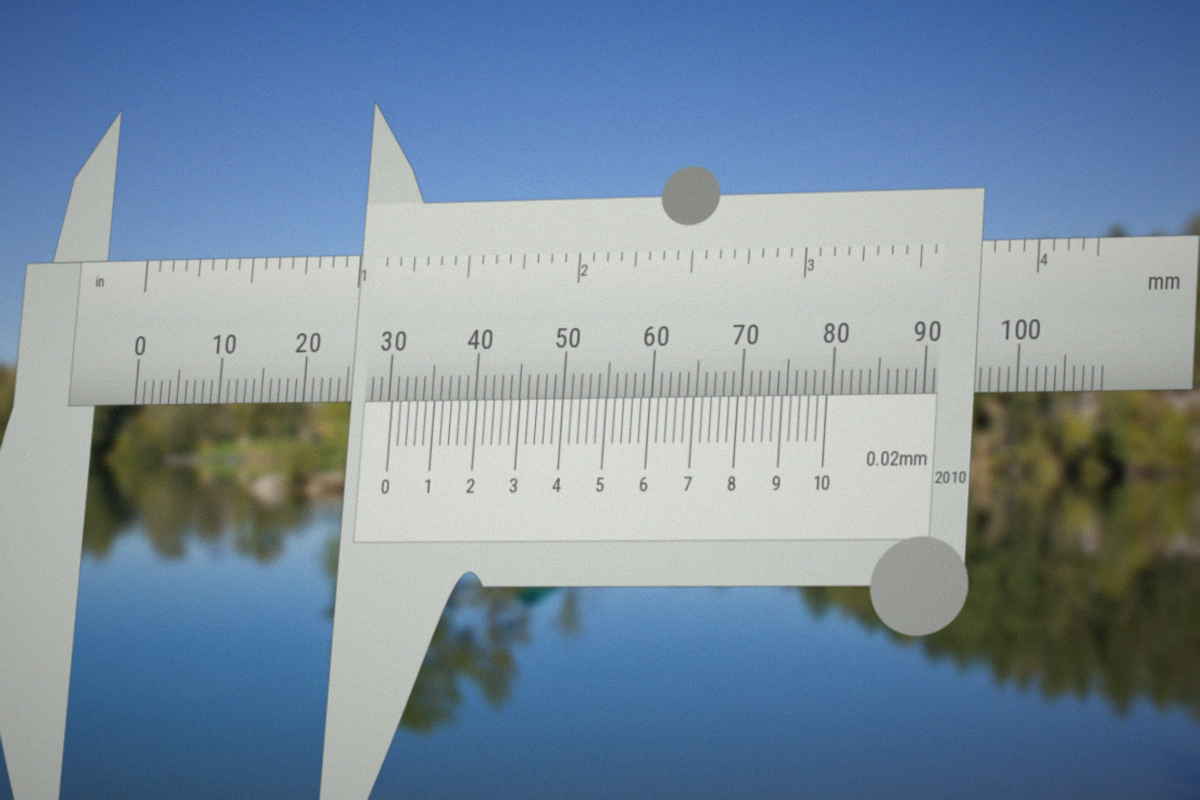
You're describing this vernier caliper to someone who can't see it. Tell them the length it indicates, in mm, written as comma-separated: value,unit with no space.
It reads 30.4,mm
